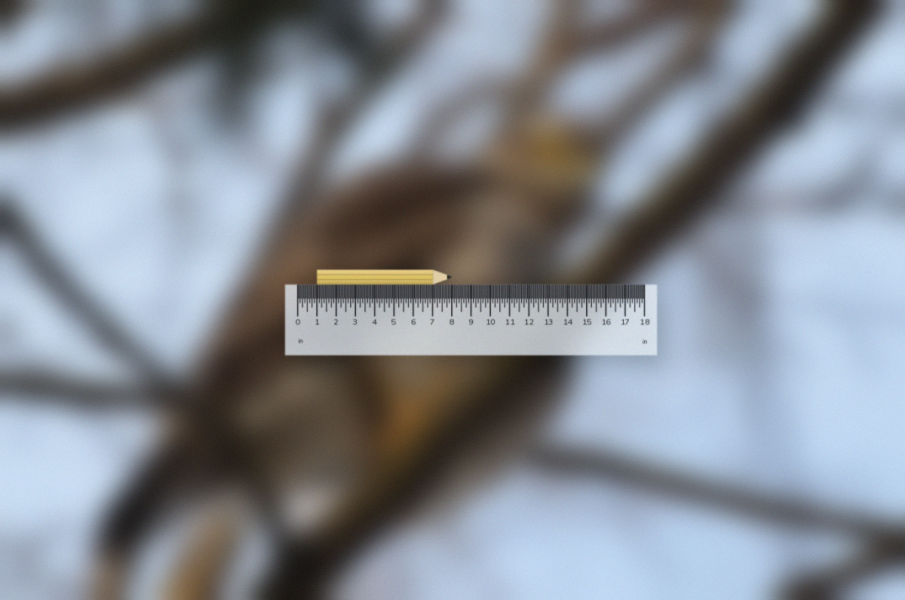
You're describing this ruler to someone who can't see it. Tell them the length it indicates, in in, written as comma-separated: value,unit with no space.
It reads 7,in
